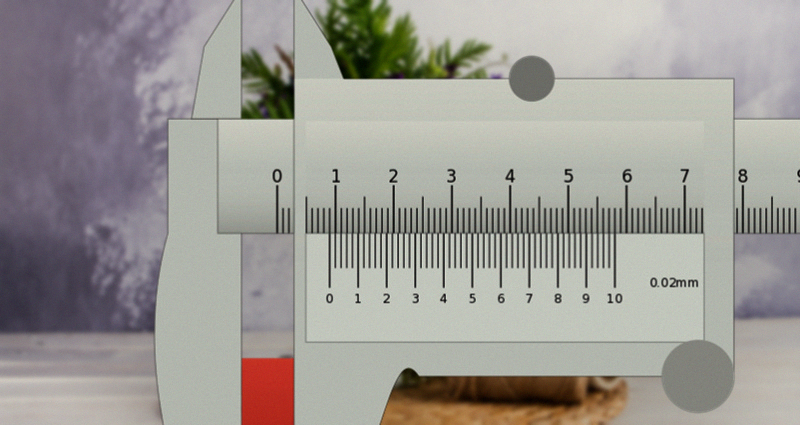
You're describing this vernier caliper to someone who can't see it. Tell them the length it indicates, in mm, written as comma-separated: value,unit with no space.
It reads 9.0,mm
